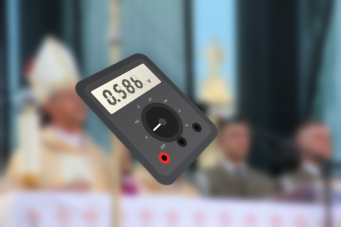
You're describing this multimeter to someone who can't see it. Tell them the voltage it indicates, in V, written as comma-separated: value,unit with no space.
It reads 0.586,V
